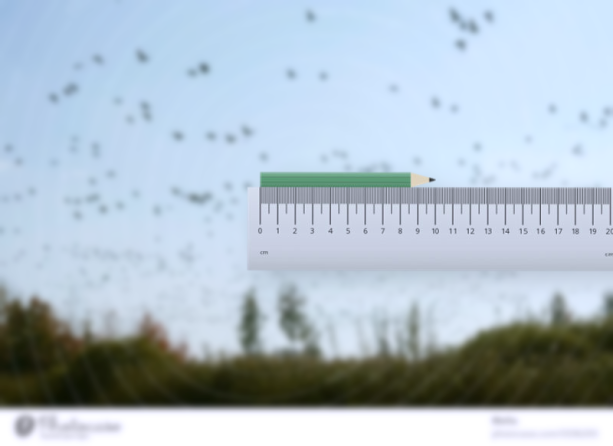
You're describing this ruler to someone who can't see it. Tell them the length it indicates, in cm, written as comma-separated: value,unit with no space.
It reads 10,cm
